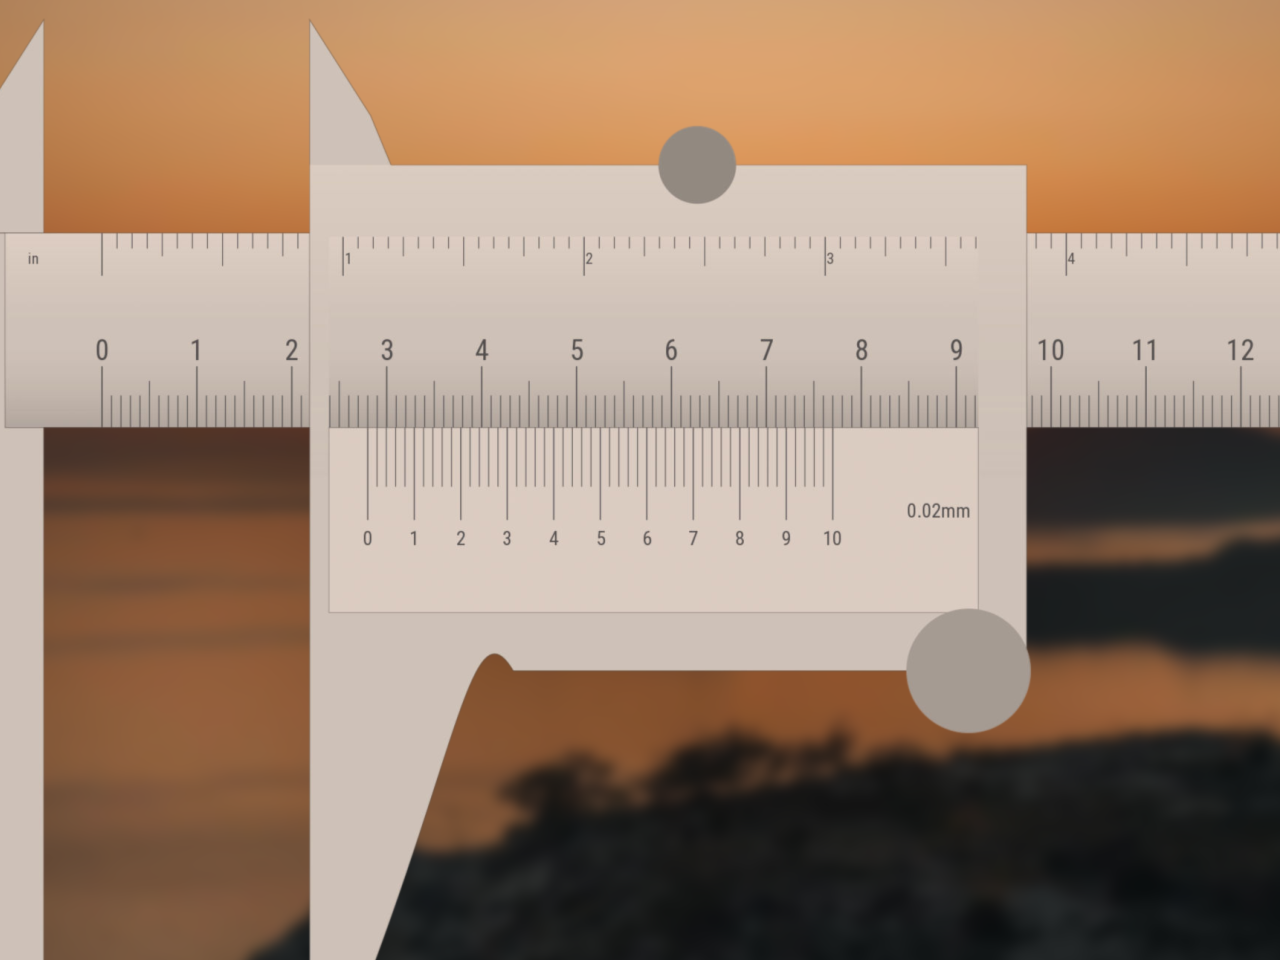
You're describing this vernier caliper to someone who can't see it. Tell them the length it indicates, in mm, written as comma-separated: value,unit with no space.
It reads 28.0,mm
